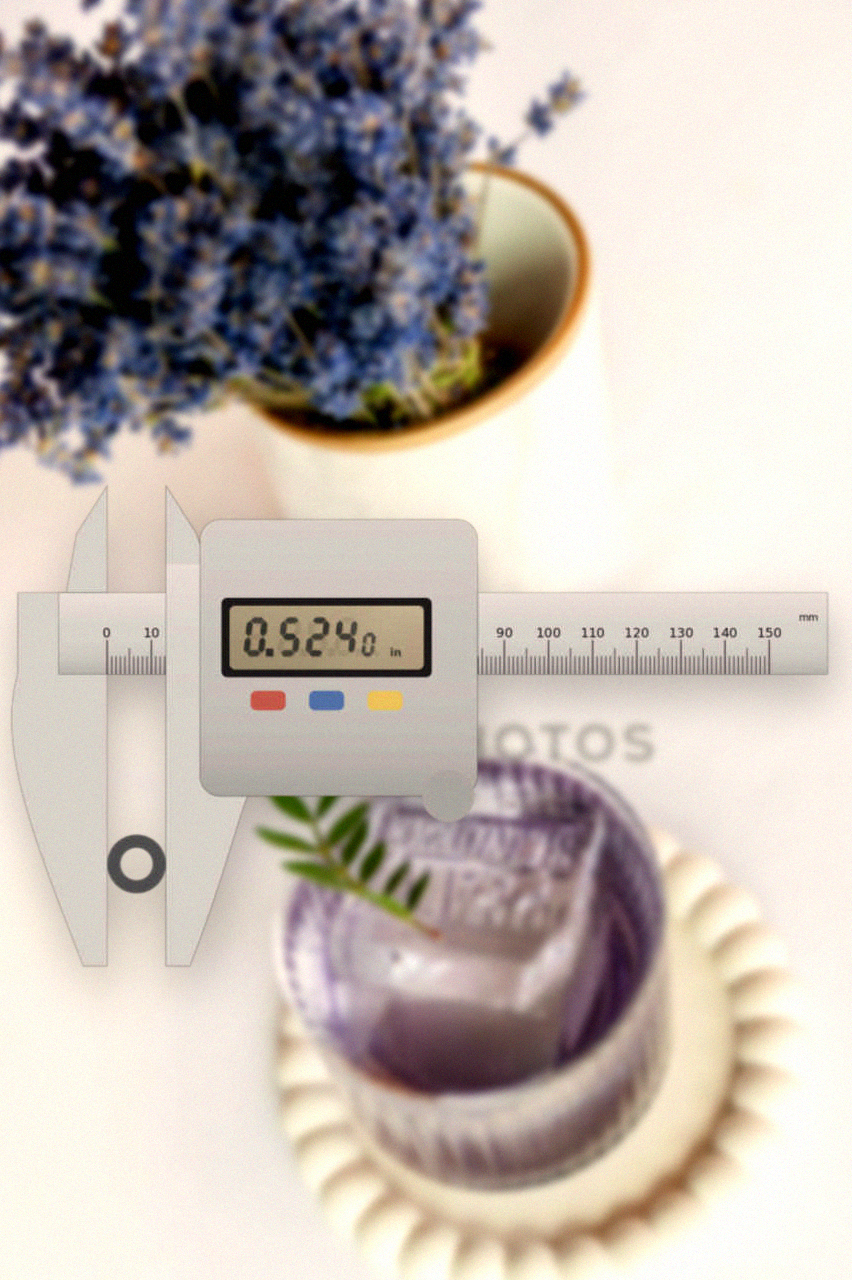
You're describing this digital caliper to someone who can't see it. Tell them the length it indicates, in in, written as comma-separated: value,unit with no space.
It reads 0.5240,in
